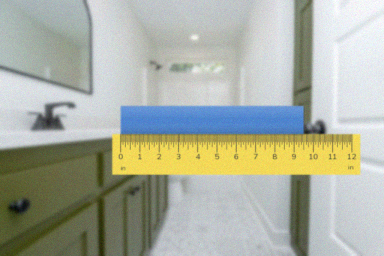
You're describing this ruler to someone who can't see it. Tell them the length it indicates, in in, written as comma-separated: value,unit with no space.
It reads 9.5,in
